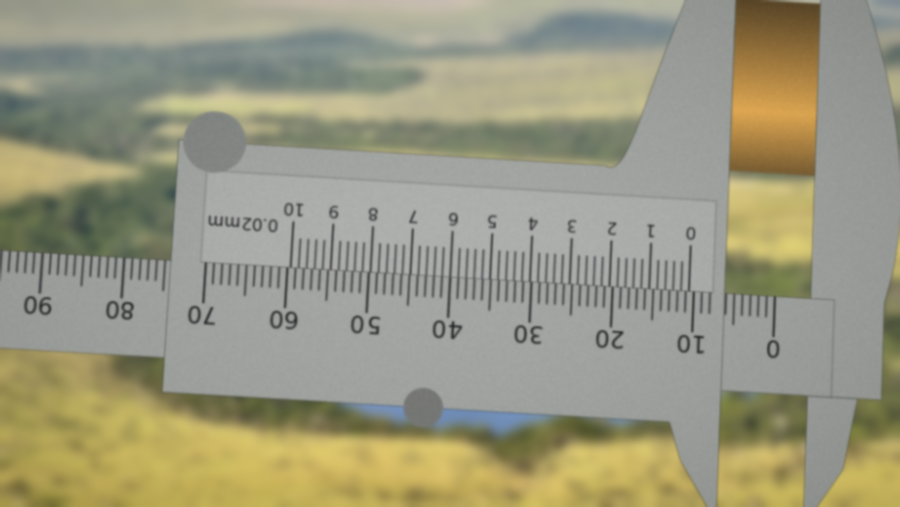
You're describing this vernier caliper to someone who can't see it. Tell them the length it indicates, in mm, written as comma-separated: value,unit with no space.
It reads 10.6,mm
